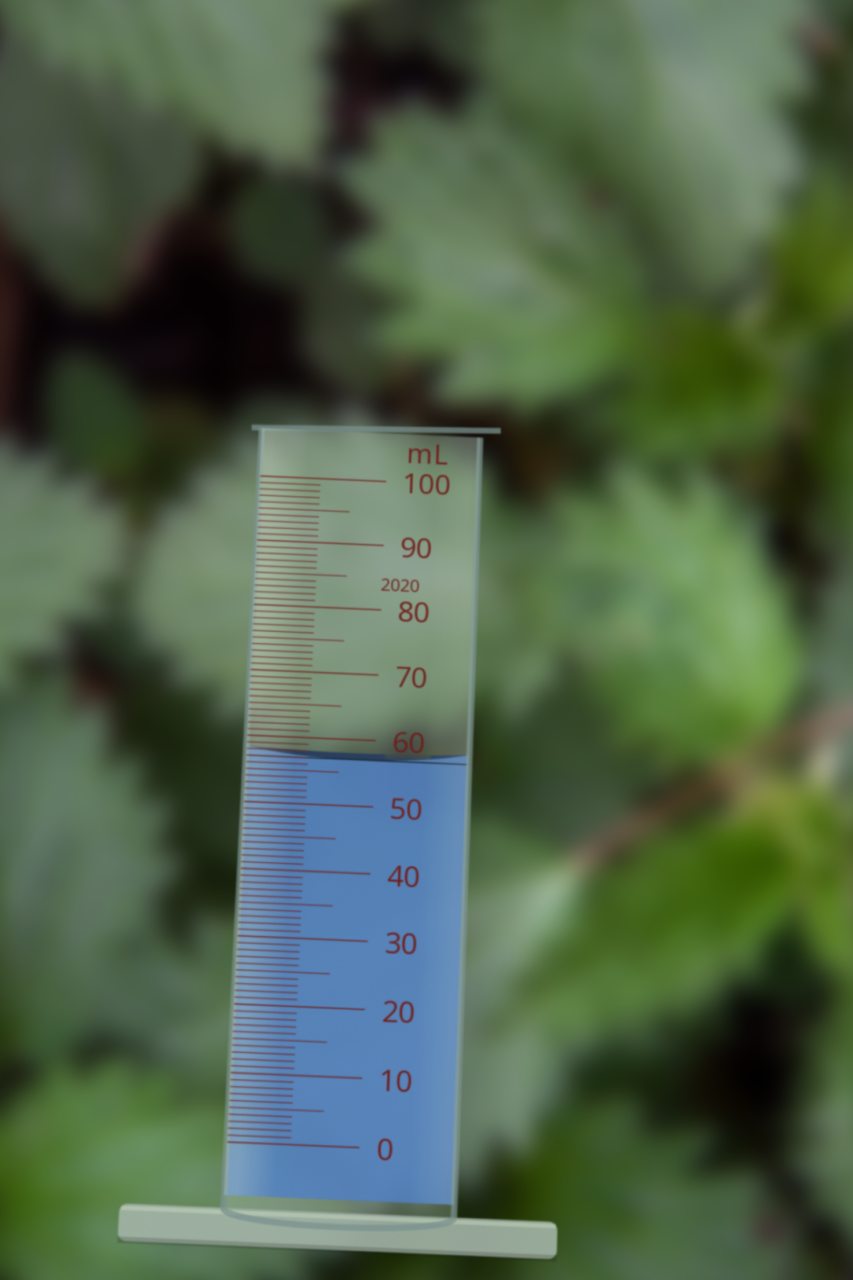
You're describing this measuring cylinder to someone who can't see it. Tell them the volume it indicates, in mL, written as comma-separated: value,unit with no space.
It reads 57,mL
